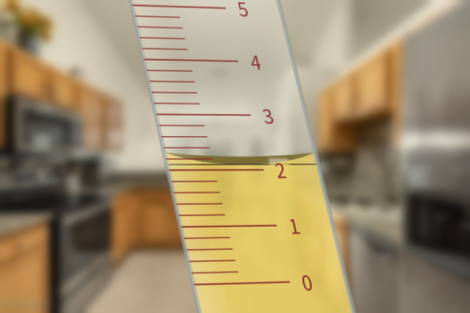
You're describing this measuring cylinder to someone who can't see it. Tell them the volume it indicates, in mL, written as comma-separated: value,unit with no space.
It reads 2.1,mL
